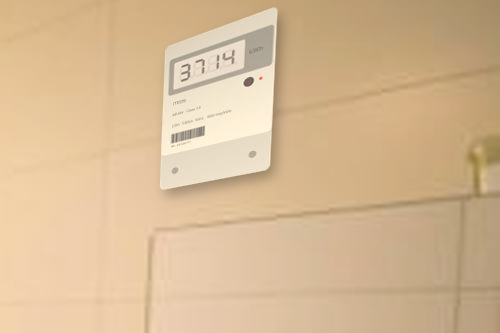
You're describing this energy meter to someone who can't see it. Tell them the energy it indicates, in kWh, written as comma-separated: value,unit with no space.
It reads 3714,kWh
